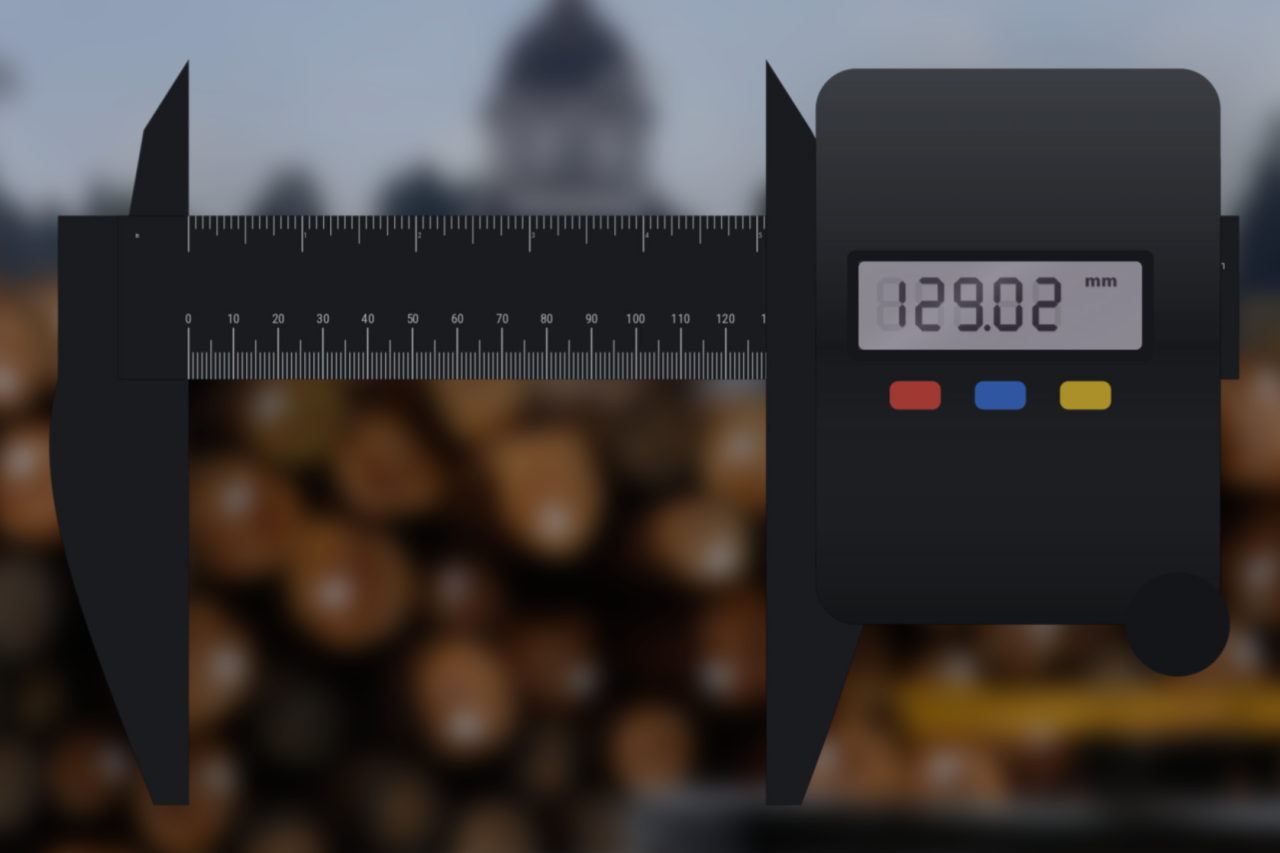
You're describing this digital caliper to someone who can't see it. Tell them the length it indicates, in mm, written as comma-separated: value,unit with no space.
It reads 129.02,mm
